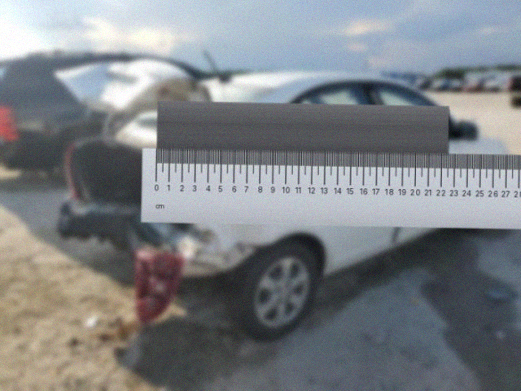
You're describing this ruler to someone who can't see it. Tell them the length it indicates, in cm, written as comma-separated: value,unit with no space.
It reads 22.5,cm
